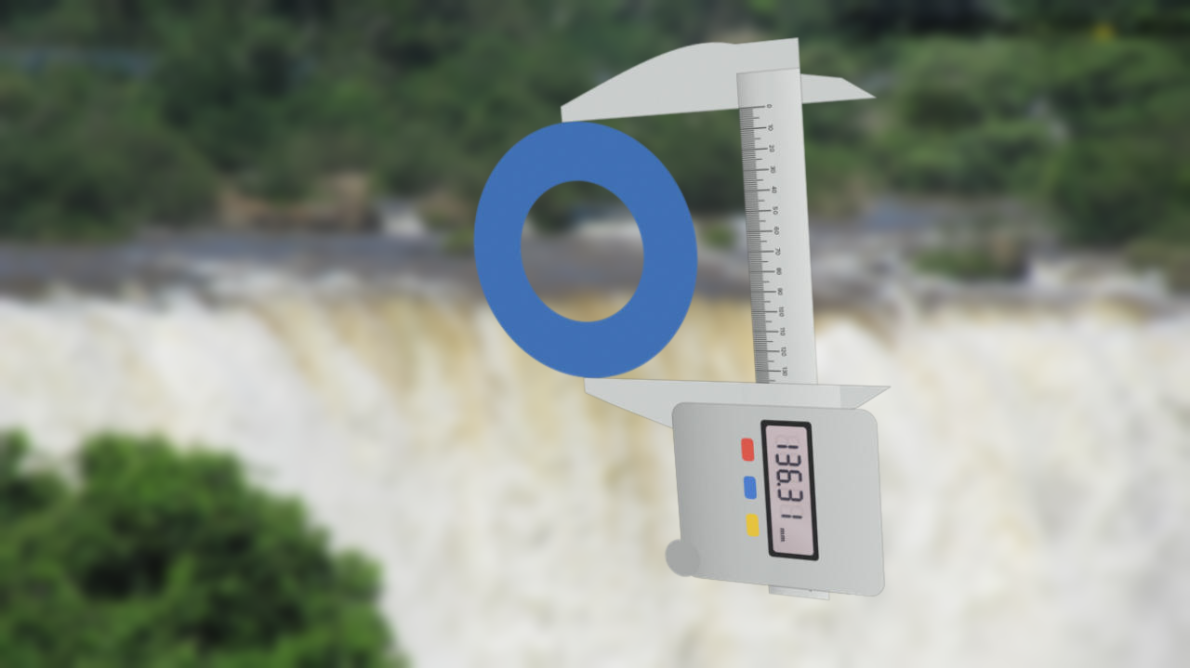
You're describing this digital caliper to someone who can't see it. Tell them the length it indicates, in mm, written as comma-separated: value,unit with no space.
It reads 136.31,mm
